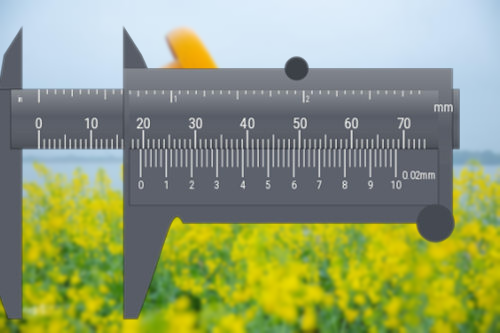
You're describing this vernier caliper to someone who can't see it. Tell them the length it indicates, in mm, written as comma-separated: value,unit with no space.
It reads 19.5,mm
